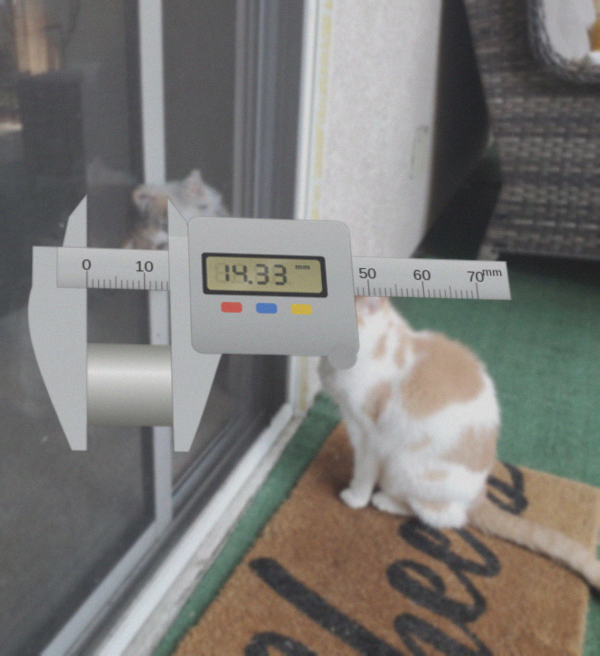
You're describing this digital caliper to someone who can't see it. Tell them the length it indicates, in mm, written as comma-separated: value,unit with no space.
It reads 14.33,mm
